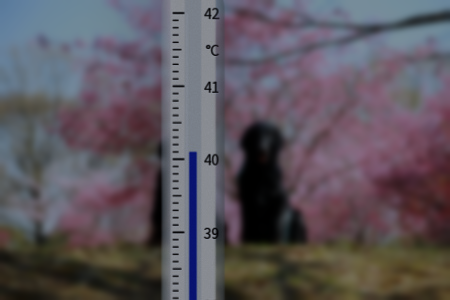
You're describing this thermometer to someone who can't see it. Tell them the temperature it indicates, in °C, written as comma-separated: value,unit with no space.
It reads 40.1,°C
